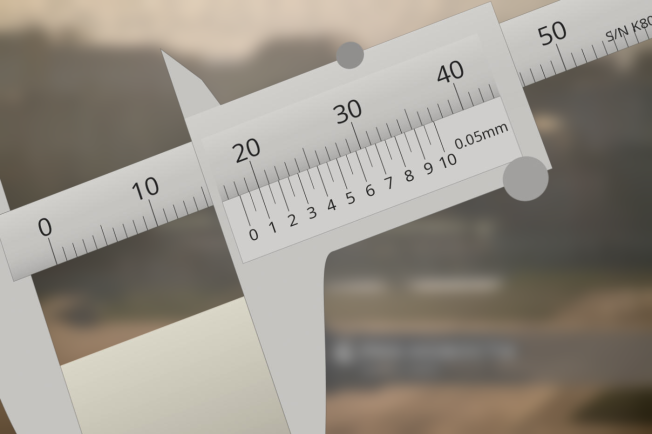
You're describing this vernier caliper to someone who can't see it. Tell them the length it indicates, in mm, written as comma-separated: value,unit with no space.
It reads 18.1,mm
